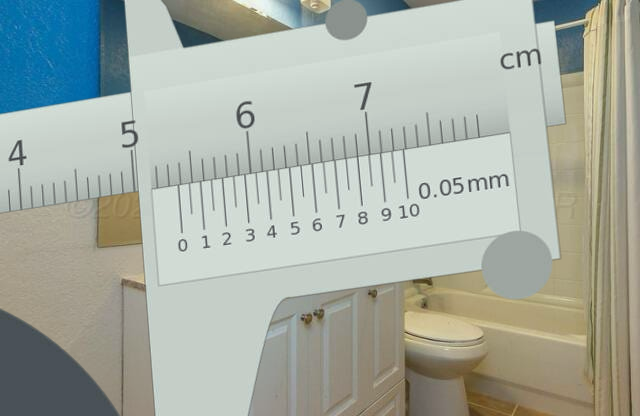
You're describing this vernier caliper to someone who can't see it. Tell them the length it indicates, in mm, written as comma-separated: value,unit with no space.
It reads 53.8,mm
